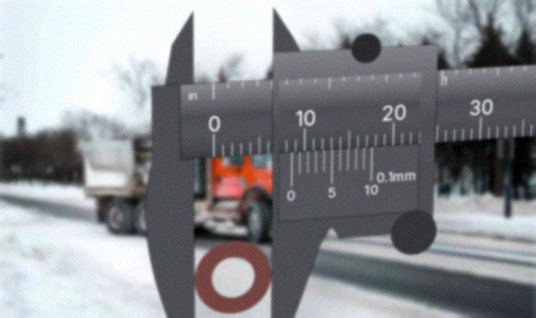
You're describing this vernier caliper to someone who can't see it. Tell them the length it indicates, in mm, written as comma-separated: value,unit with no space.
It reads 8.6,mm
